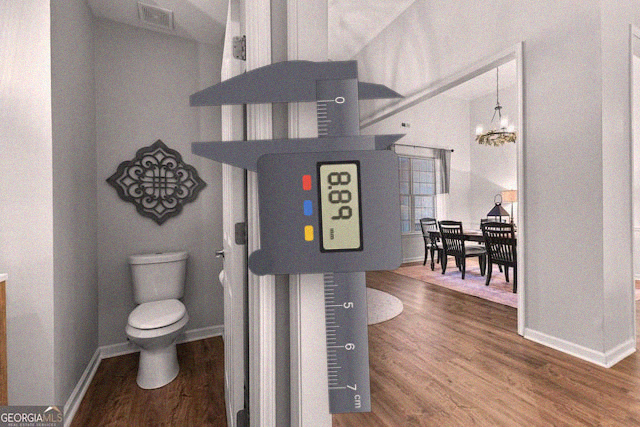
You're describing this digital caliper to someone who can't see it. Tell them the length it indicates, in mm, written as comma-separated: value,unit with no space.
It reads 8.89,mm
